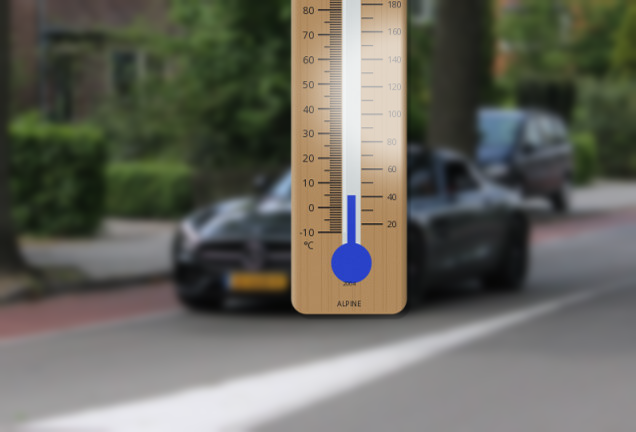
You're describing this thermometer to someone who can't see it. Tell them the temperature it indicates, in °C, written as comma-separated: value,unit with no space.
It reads 5,°C
